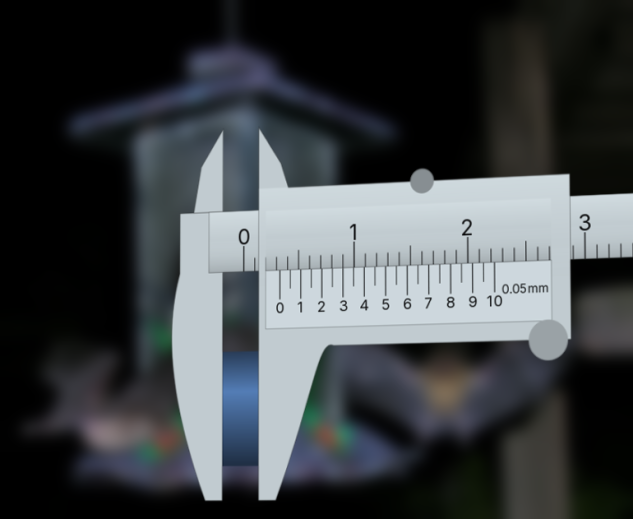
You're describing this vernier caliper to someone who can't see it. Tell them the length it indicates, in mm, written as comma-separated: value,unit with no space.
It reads 3.3,mm
